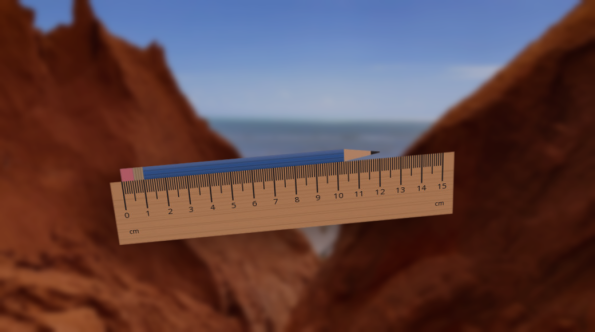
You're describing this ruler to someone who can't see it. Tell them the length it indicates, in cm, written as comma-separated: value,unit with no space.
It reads 12,cm
